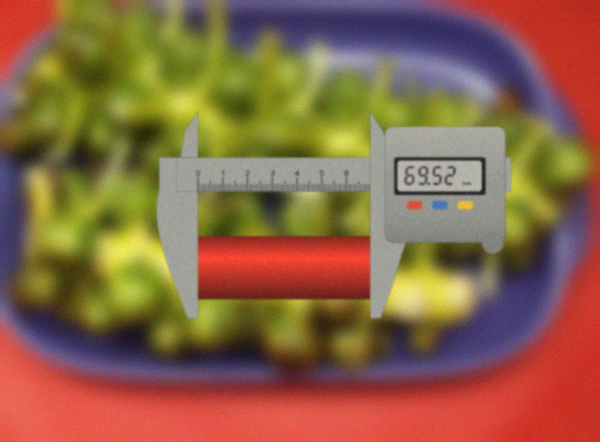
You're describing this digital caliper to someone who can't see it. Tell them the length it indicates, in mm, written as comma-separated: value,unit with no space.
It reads 69.52,mm
